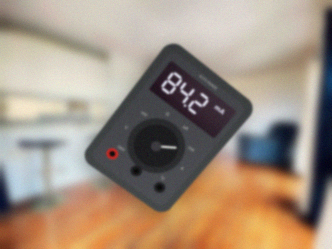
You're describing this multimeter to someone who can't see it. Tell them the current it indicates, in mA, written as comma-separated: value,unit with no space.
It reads 84.2,mA
